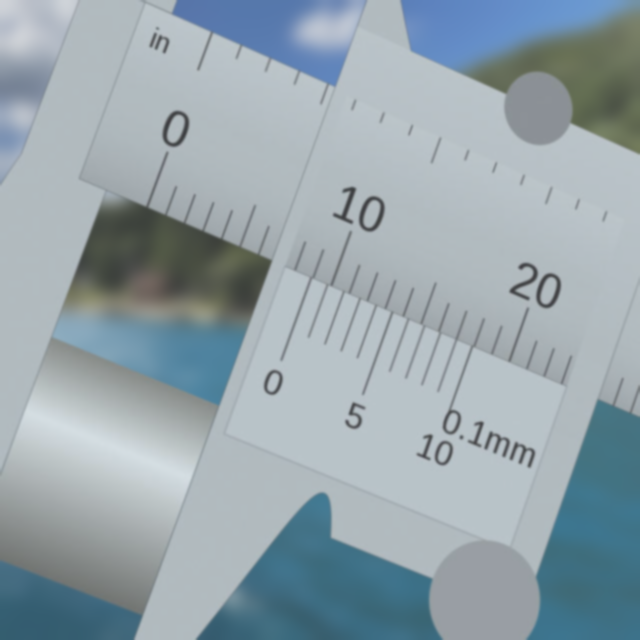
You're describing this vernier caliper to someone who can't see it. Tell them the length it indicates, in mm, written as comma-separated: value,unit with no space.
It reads 8.9,mm
